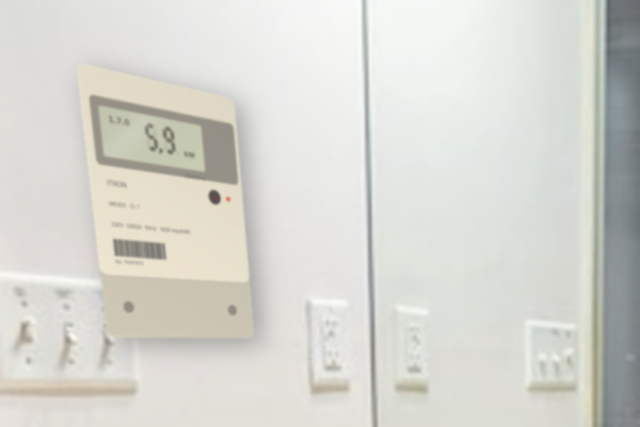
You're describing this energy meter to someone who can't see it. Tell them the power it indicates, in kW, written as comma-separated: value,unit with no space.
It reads 5.9,kW
